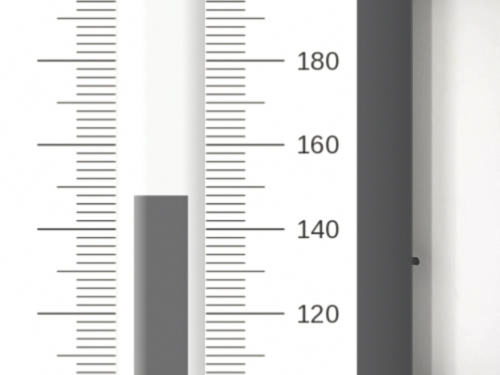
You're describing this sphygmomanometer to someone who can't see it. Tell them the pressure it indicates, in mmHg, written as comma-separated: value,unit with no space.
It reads 148,mmHg
